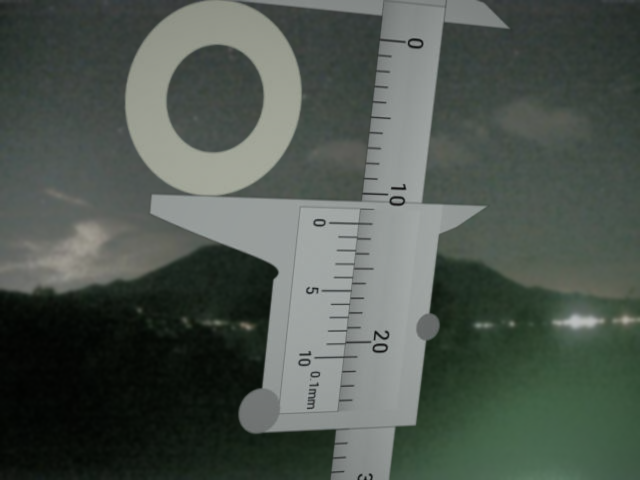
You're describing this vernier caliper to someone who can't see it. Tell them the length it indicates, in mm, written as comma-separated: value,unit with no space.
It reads 12.0,mm
